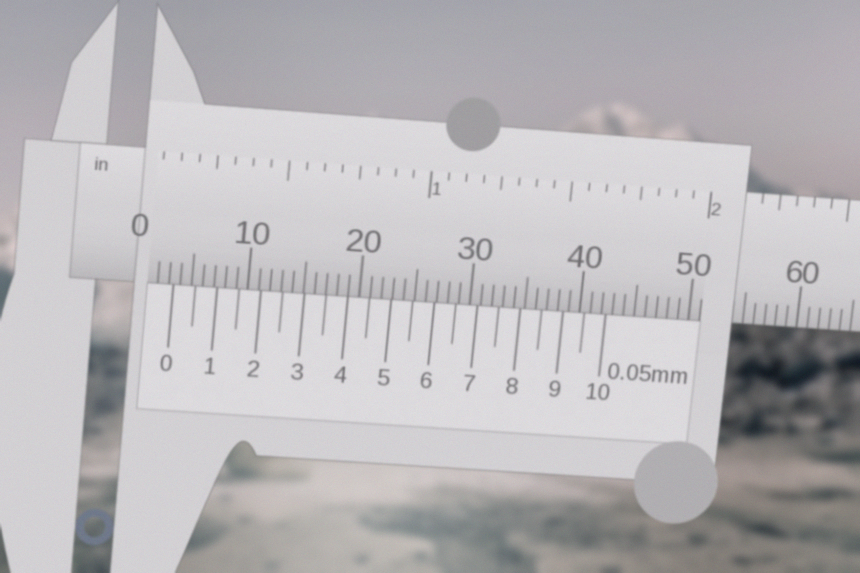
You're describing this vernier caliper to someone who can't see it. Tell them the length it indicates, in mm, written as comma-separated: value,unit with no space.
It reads 3.4,mm
